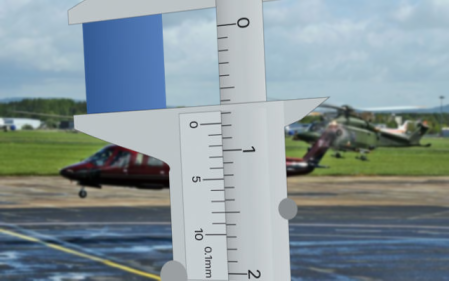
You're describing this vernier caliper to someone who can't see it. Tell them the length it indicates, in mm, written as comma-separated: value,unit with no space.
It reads 7.8,mm
